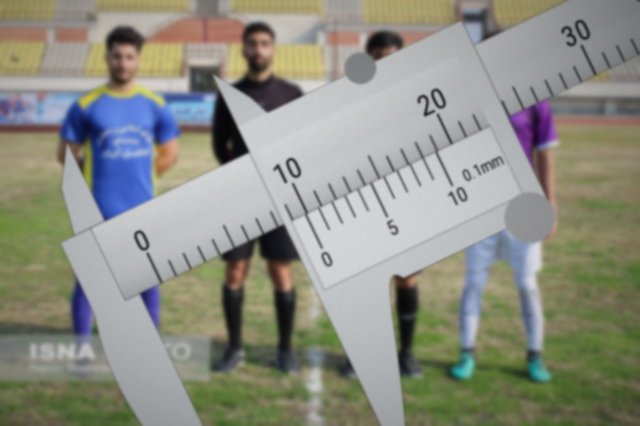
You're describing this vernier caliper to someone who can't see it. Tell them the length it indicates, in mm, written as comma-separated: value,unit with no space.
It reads 9.9,mm
